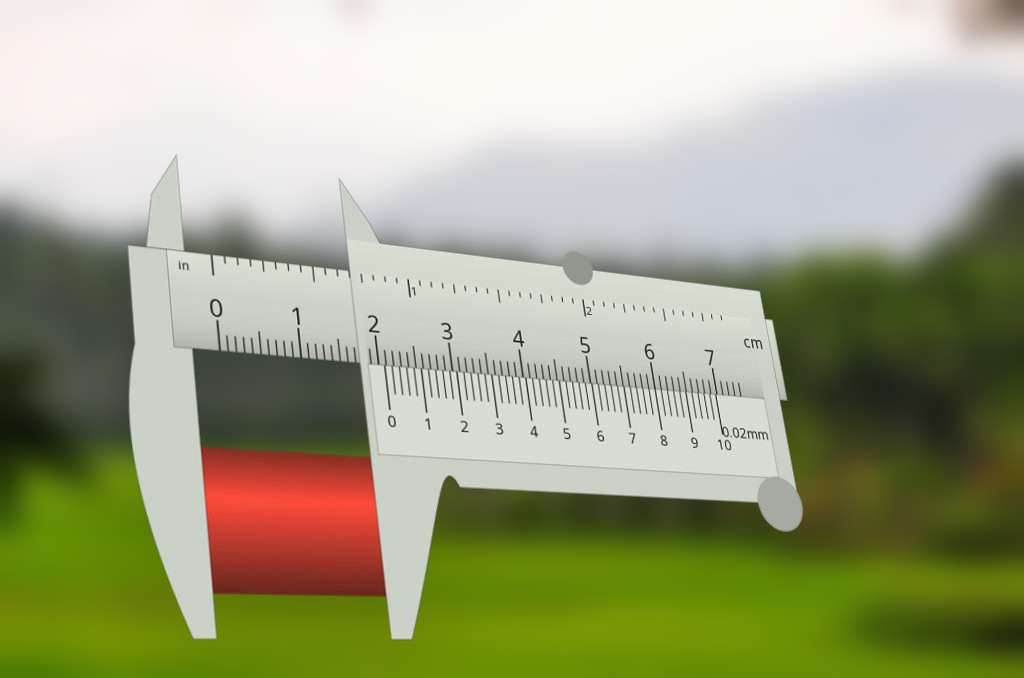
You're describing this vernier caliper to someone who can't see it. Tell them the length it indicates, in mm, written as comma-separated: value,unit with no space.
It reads 20.8,mm
